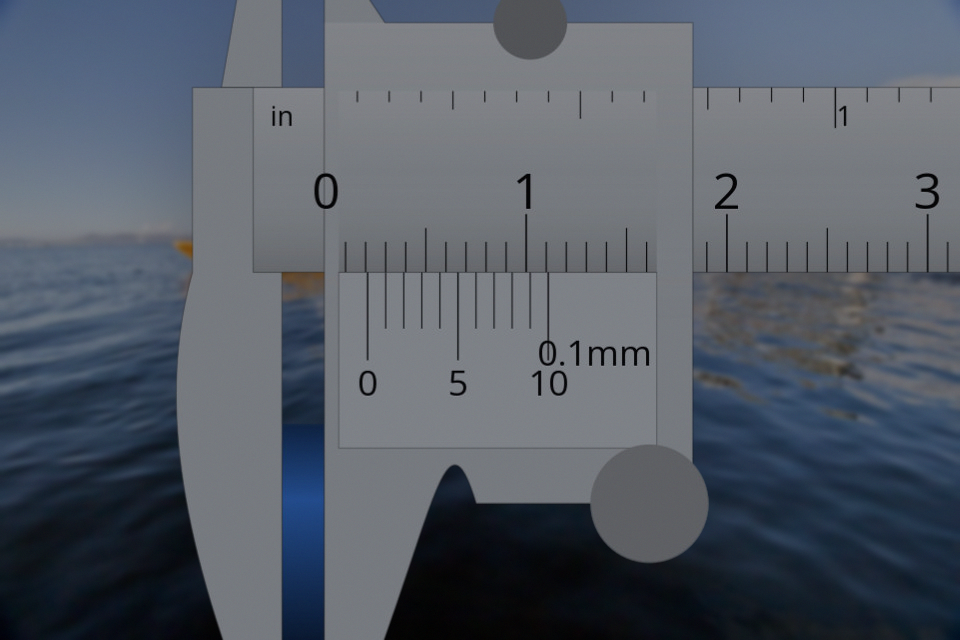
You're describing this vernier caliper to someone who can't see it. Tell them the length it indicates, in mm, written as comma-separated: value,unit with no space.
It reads 2.1,mm
